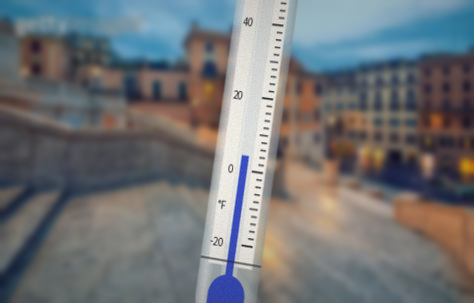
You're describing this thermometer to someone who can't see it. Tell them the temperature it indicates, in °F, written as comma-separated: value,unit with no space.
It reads 4,°F
